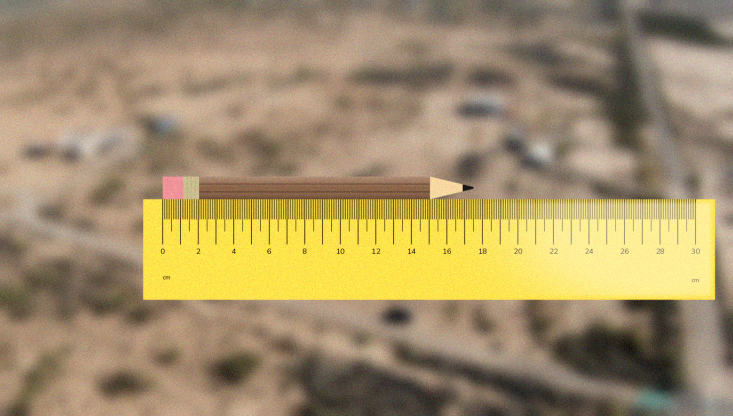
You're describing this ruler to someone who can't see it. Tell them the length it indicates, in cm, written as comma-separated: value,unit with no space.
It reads 17.5,cm
